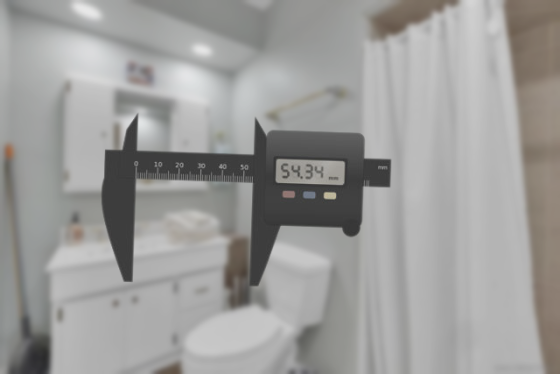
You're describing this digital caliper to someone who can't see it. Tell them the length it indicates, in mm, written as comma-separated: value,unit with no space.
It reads 54.34,mm
